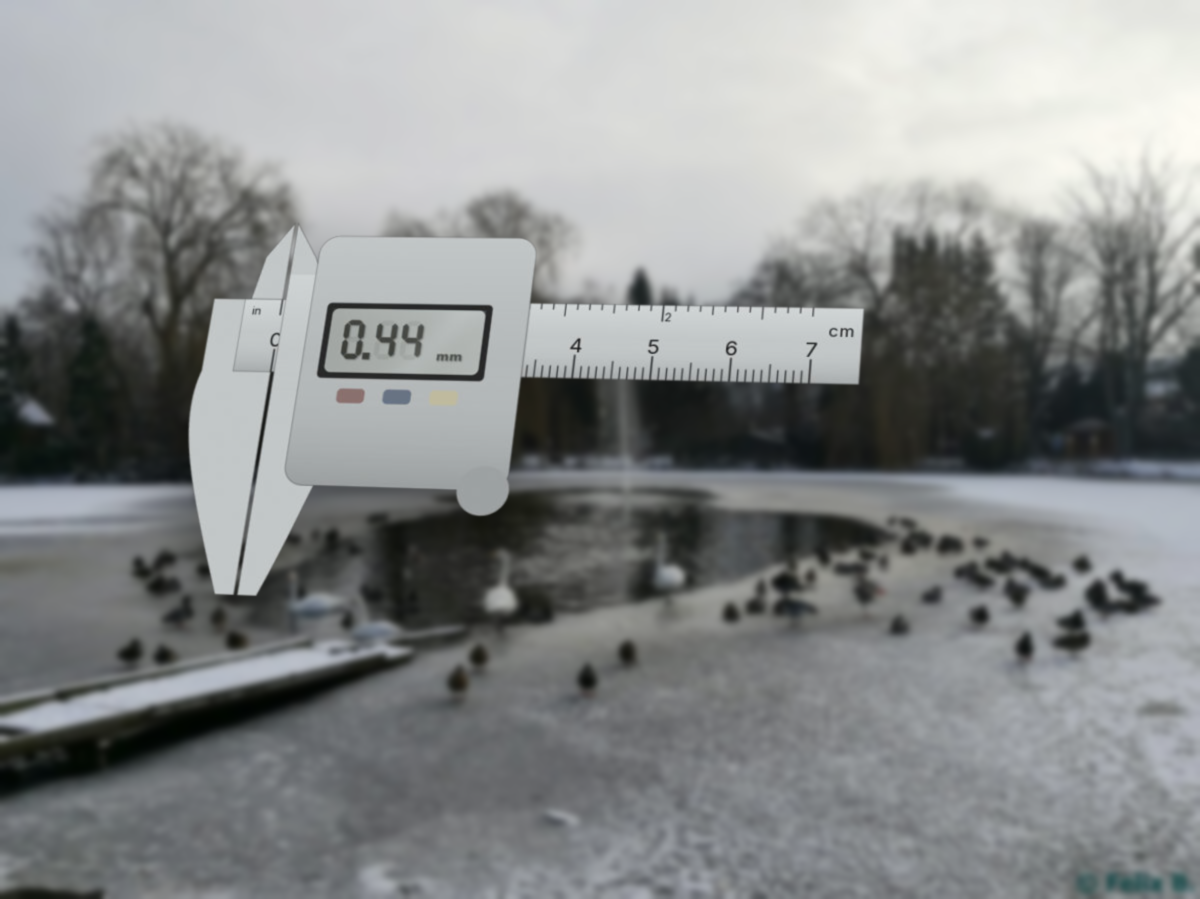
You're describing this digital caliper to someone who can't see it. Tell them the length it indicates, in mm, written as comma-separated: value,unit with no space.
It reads 0.44,mm
